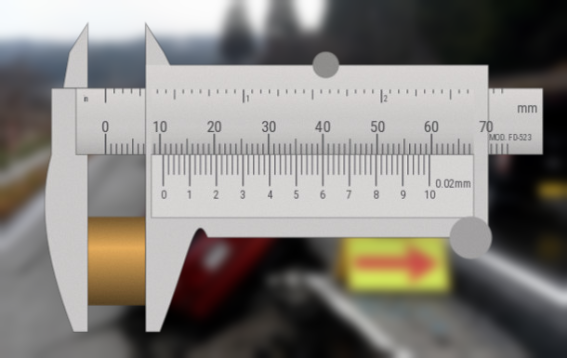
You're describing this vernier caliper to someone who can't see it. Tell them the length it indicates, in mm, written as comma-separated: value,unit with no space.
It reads 10.6,mm
